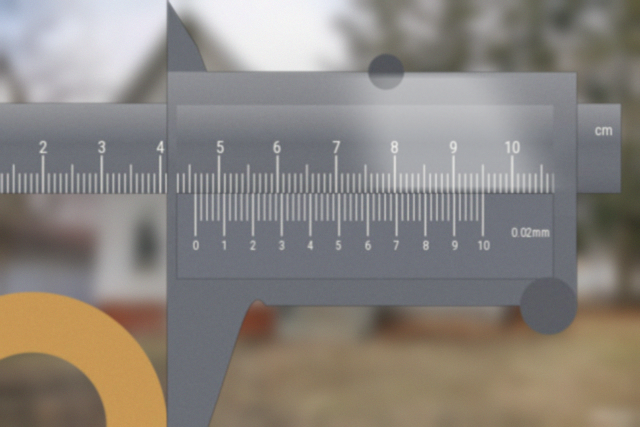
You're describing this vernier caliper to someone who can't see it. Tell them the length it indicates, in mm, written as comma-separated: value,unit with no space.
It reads 46.0,mm
